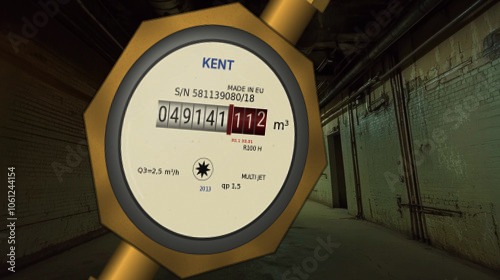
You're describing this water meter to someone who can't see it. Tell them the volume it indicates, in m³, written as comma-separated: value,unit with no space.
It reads 49141.112,m³
